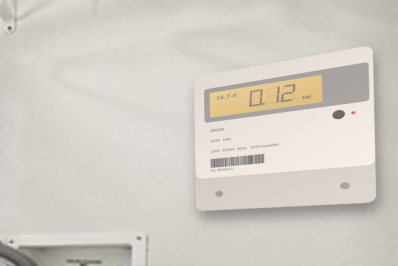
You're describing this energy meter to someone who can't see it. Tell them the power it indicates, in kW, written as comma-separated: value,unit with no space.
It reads 0.12,kW
